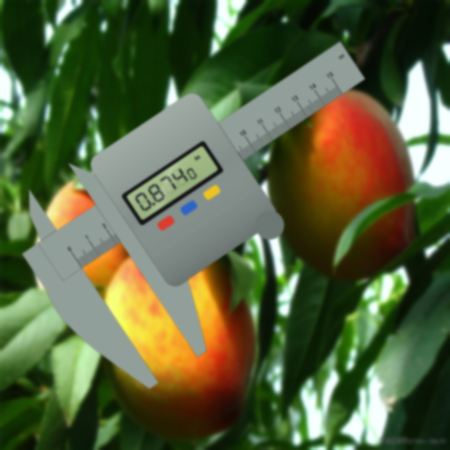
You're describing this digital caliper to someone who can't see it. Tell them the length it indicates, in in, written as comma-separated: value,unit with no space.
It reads 0.8740,in
